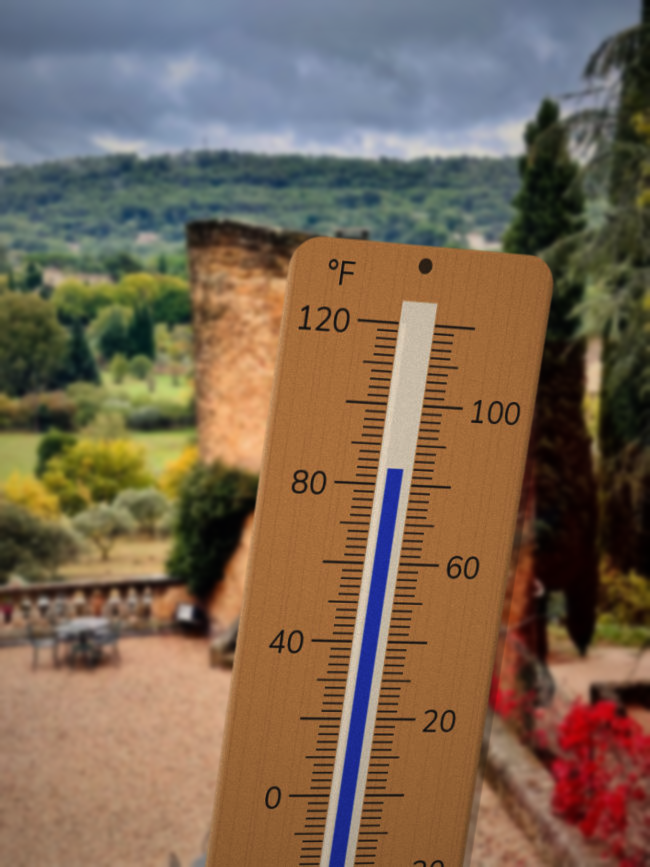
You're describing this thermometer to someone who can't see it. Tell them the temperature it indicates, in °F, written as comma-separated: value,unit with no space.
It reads 84,°F
